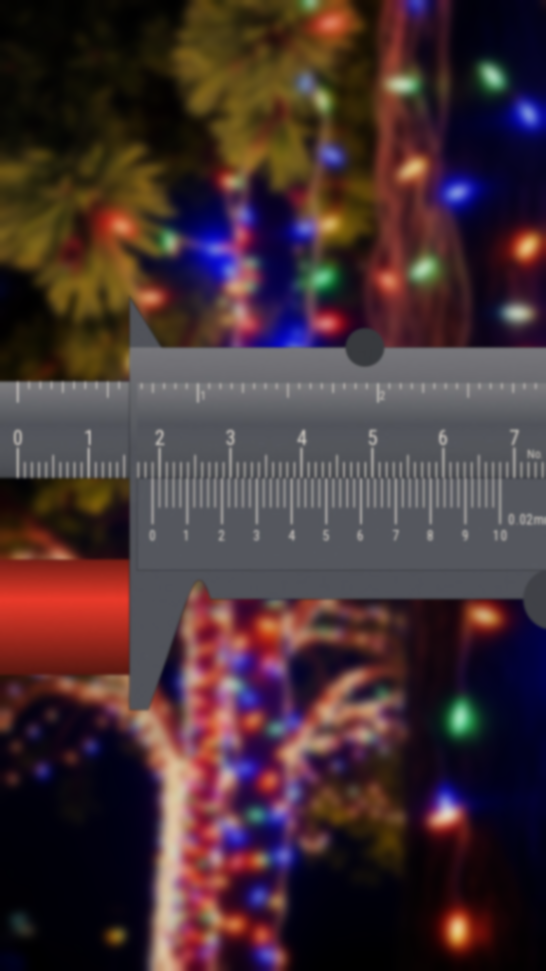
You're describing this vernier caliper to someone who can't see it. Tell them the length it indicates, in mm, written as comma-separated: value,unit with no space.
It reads 19.0,mm
